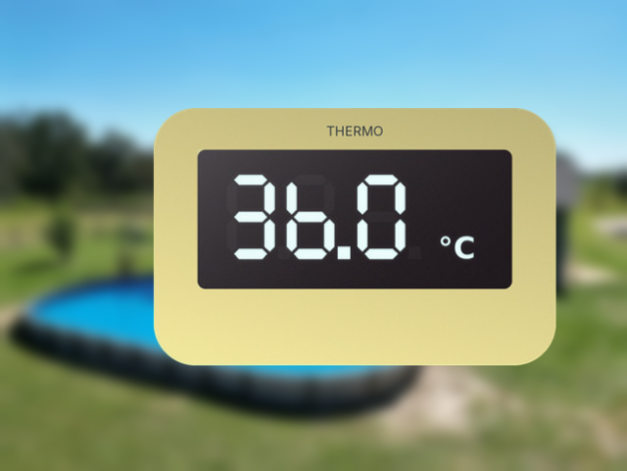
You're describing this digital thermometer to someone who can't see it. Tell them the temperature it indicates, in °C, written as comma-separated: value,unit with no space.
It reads 36.0,°C
